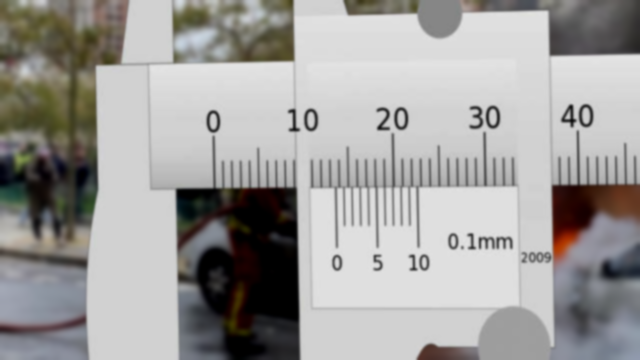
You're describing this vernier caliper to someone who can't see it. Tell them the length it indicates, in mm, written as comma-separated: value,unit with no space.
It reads 13.6,mm
